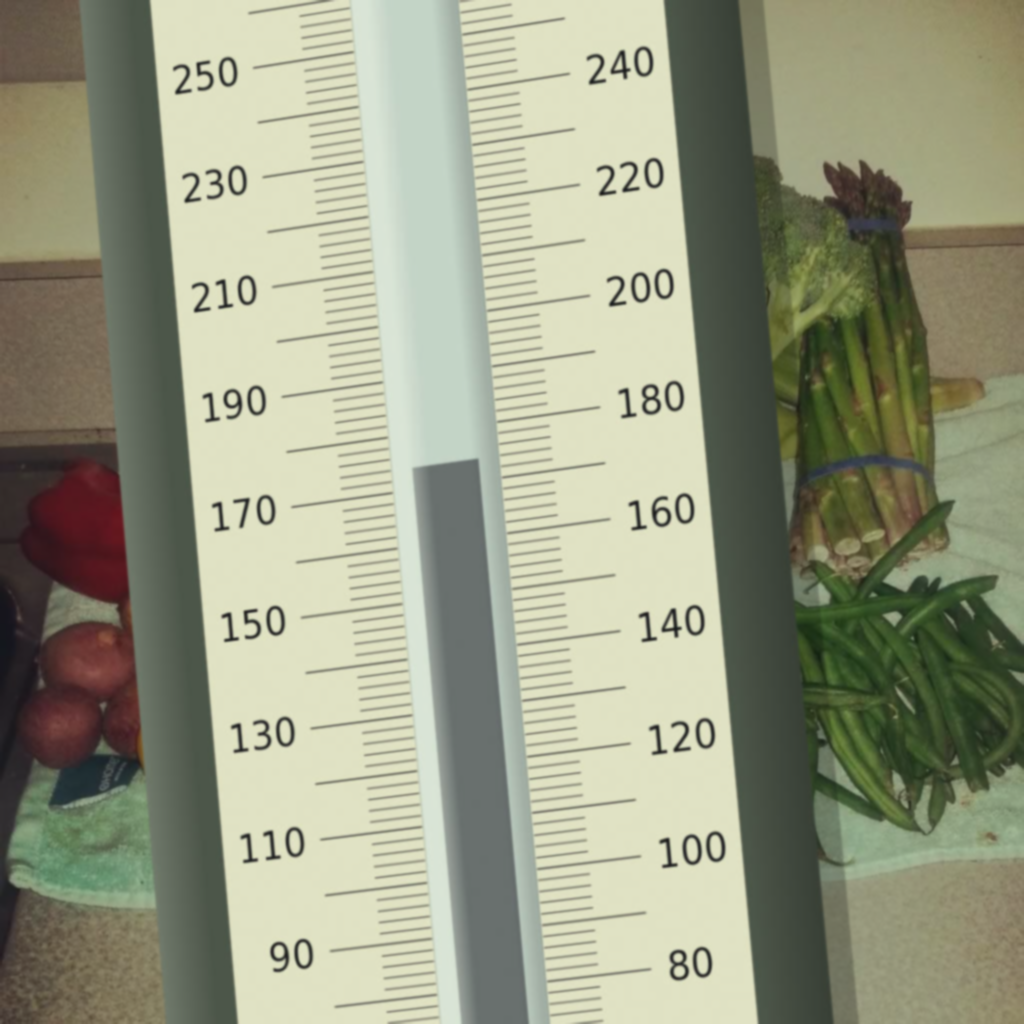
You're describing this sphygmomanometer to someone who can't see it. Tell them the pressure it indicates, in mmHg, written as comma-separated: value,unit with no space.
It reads 174,mmHg
